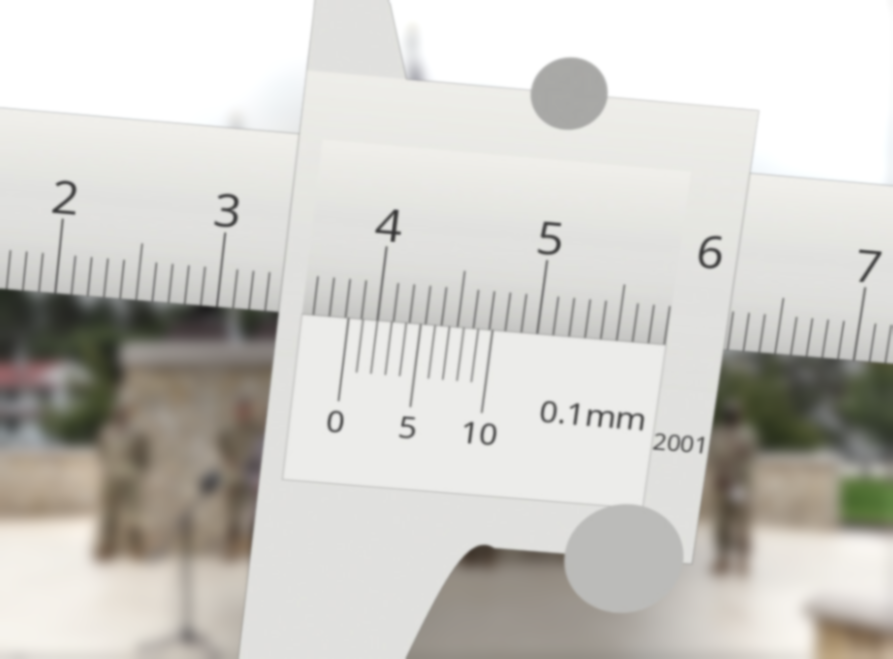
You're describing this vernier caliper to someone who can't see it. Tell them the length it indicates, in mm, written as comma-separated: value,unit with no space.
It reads 38.2,mm
